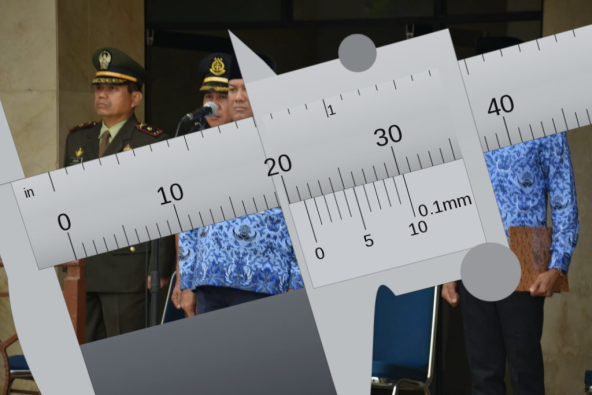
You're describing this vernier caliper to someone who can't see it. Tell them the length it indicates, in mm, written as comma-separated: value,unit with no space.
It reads 21.3,mm
